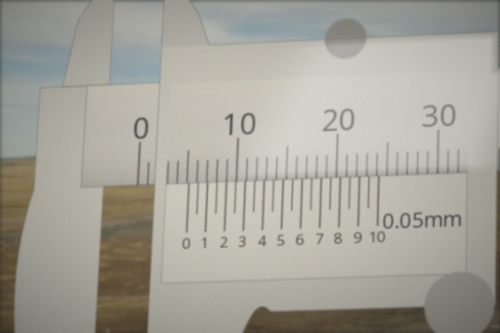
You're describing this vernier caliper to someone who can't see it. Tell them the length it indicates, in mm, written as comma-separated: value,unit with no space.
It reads 5.2,mm
